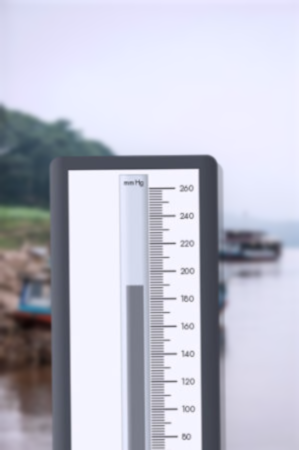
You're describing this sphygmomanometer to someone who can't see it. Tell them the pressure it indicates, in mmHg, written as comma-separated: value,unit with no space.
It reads 190,mmHg
